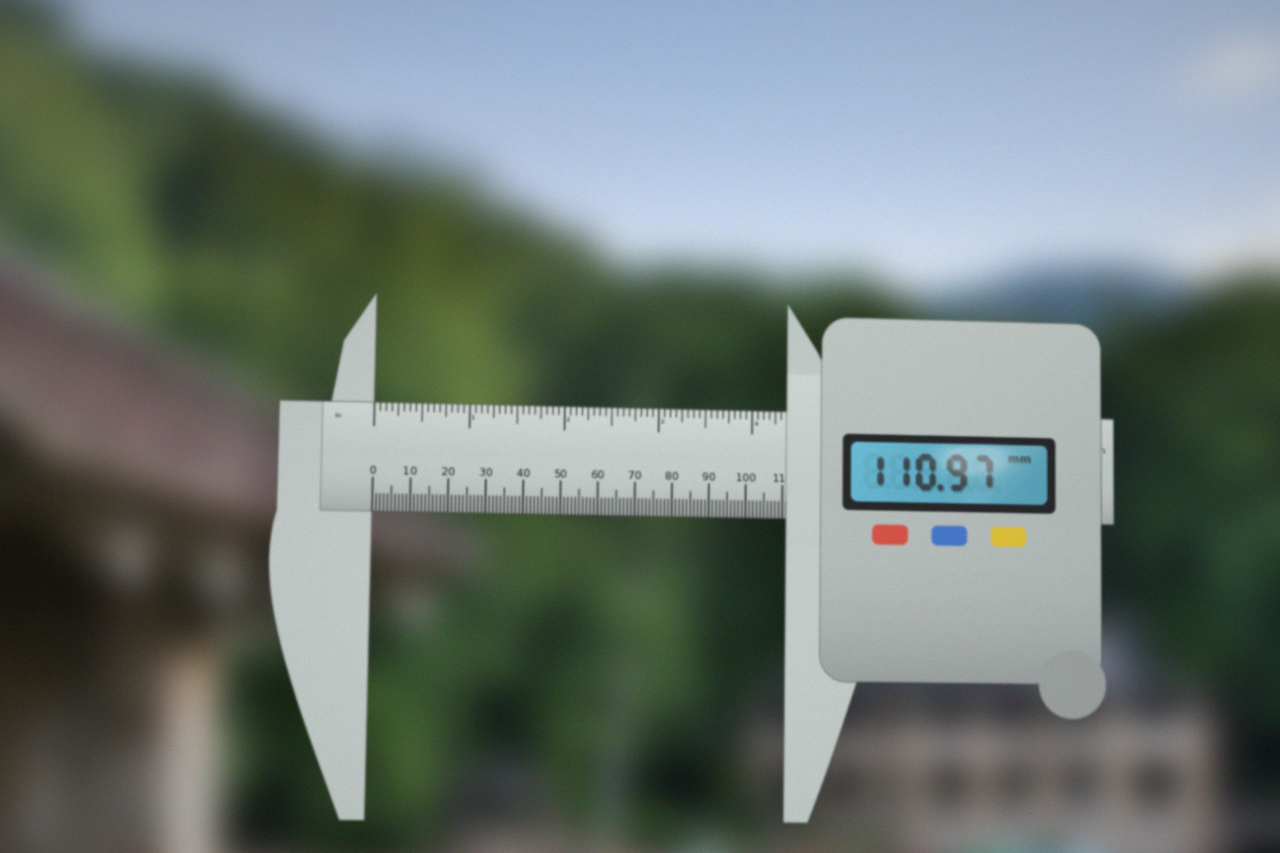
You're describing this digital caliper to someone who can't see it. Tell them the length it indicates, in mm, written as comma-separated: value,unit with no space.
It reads 110.97,mm
